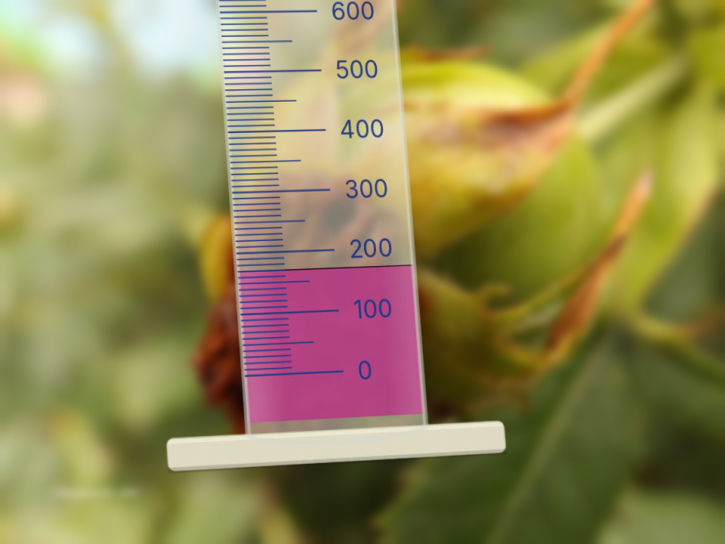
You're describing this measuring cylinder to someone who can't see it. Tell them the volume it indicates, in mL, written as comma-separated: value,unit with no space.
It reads 170,mL
